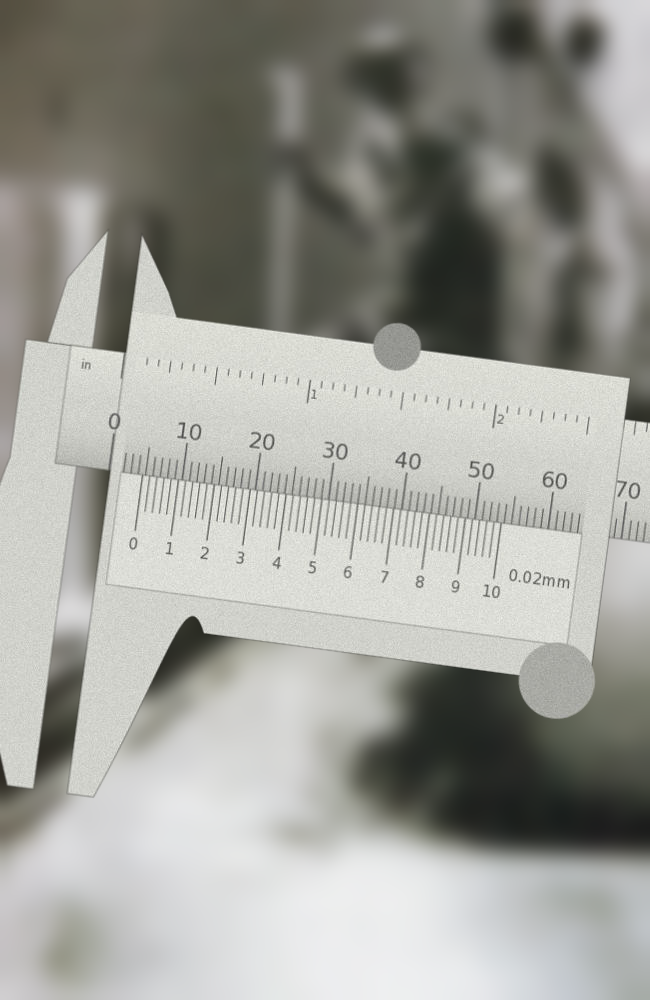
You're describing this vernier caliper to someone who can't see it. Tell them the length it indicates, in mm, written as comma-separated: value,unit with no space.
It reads 4.6,mm
